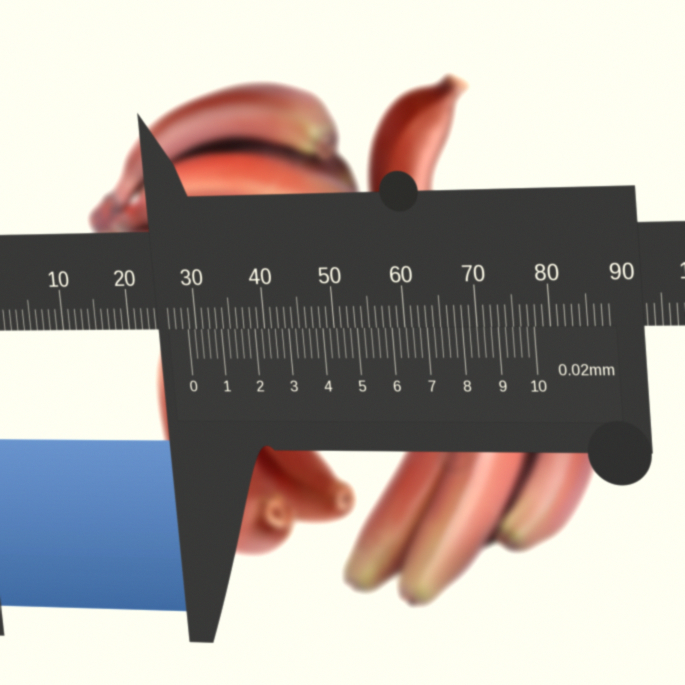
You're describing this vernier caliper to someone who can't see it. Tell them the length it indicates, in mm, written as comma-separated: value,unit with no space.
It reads 28.8,mm
